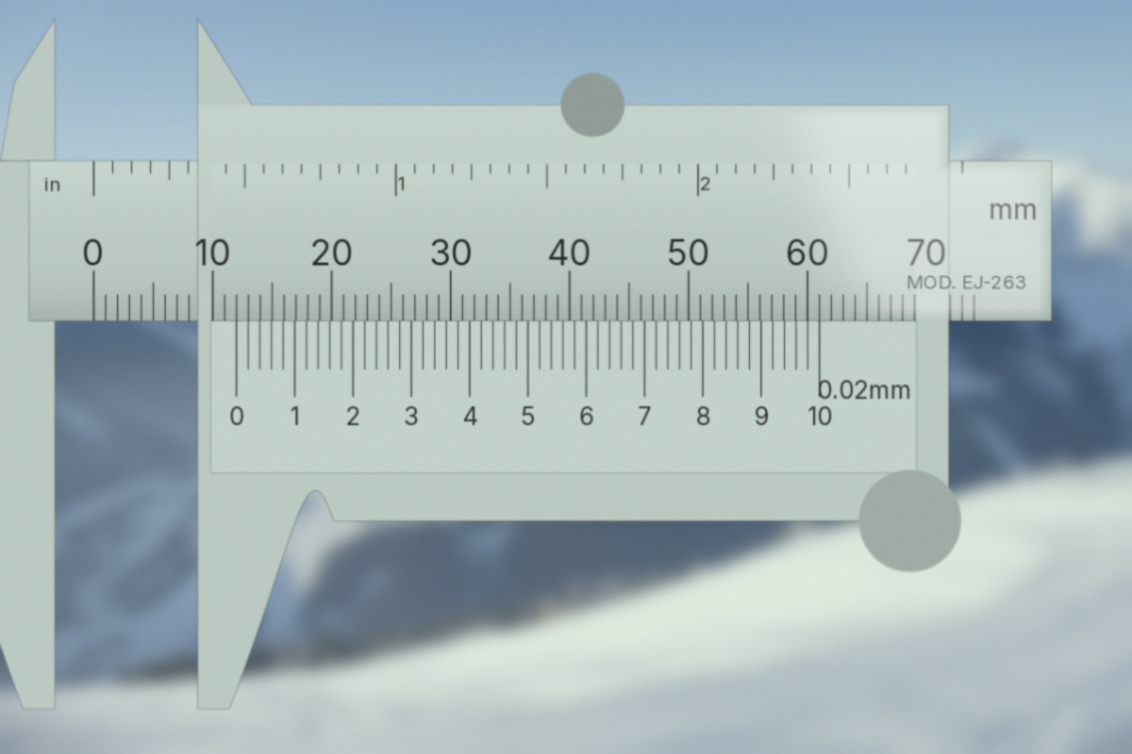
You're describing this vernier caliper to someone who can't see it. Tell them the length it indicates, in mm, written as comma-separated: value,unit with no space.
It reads 12.0,mm
